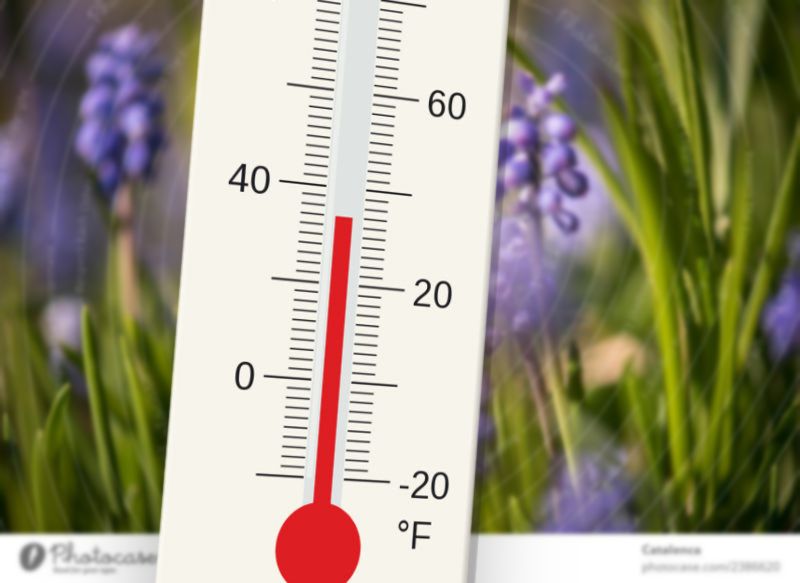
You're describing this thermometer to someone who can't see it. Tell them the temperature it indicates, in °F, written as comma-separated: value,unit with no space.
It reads 34,°F
